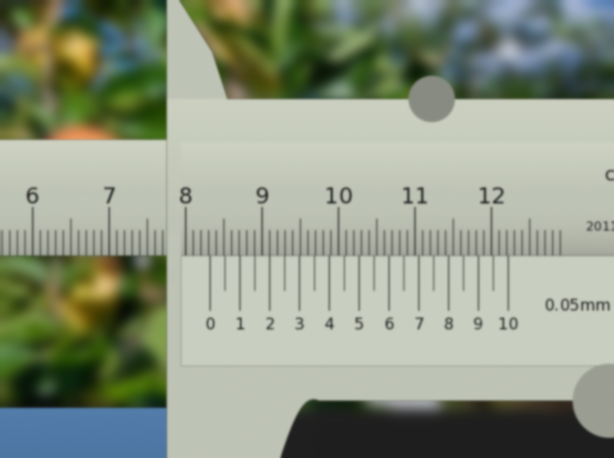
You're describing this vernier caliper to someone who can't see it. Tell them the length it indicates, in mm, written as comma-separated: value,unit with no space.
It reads 83.2,mm
